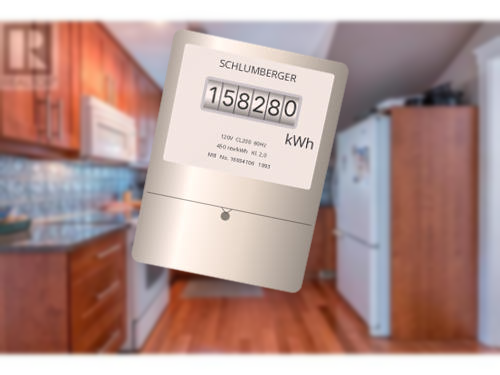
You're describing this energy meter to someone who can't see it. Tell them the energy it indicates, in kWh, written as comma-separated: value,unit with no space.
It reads 158280,kWh
